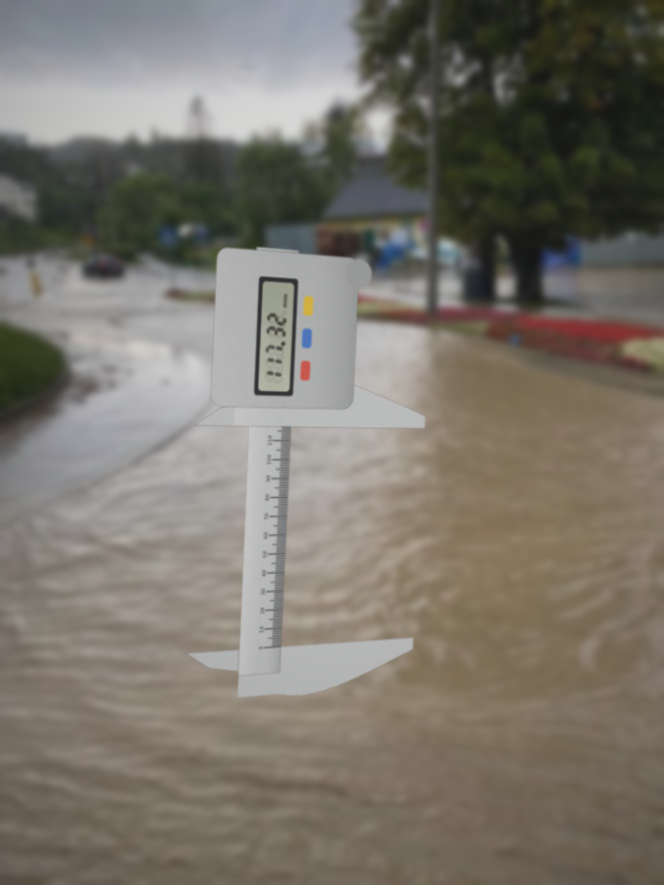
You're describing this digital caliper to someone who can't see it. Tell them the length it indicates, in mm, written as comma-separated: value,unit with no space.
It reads 117.32,mm
